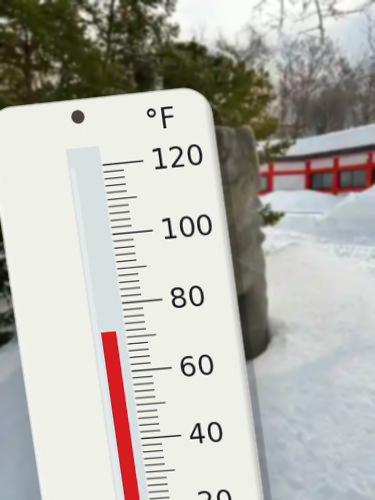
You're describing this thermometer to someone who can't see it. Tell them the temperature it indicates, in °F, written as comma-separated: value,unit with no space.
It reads 72,°F
